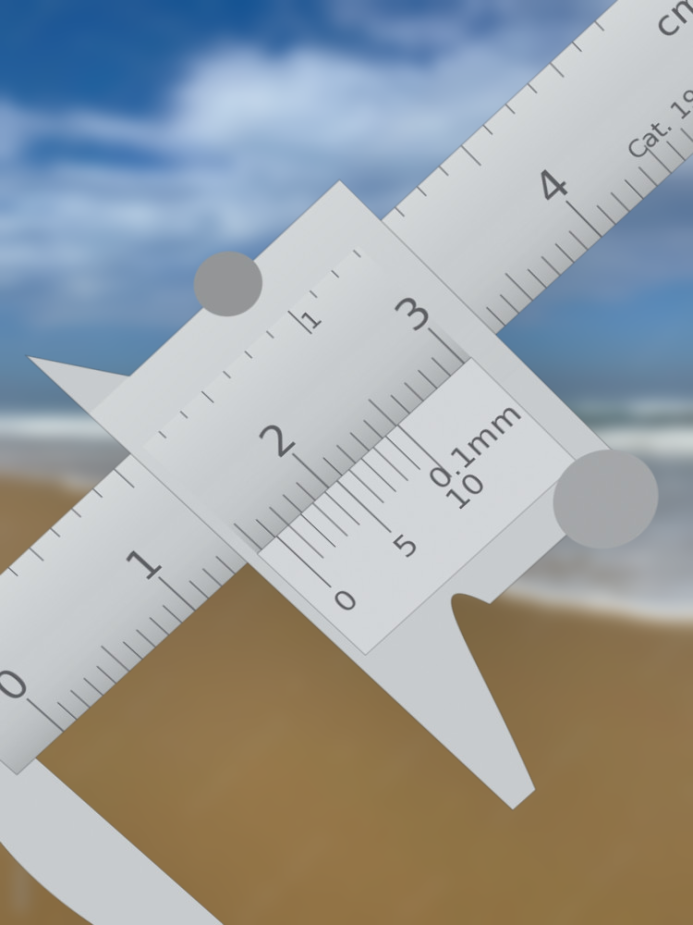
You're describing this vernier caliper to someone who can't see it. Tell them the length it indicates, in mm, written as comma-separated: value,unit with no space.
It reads 16.1,mm
